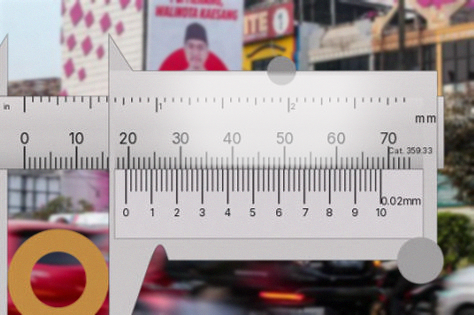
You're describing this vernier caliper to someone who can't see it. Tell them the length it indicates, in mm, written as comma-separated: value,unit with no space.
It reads 19.5,mm
